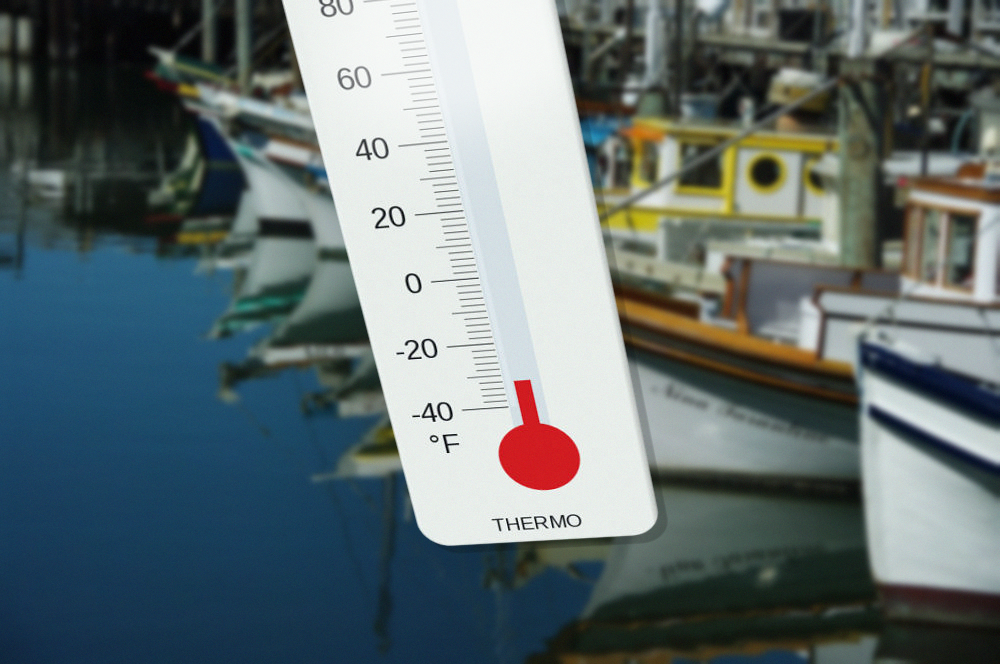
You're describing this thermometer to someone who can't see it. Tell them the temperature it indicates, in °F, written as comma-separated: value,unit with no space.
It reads -32,°F
